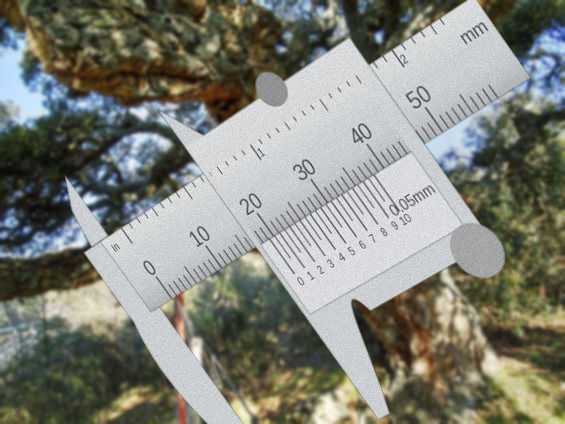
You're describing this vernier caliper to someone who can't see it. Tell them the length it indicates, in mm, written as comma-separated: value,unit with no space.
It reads 19.2,mm
